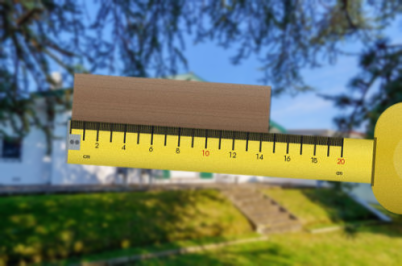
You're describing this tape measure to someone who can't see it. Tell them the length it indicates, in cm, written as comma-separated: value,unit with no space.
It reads 14.5,cm
